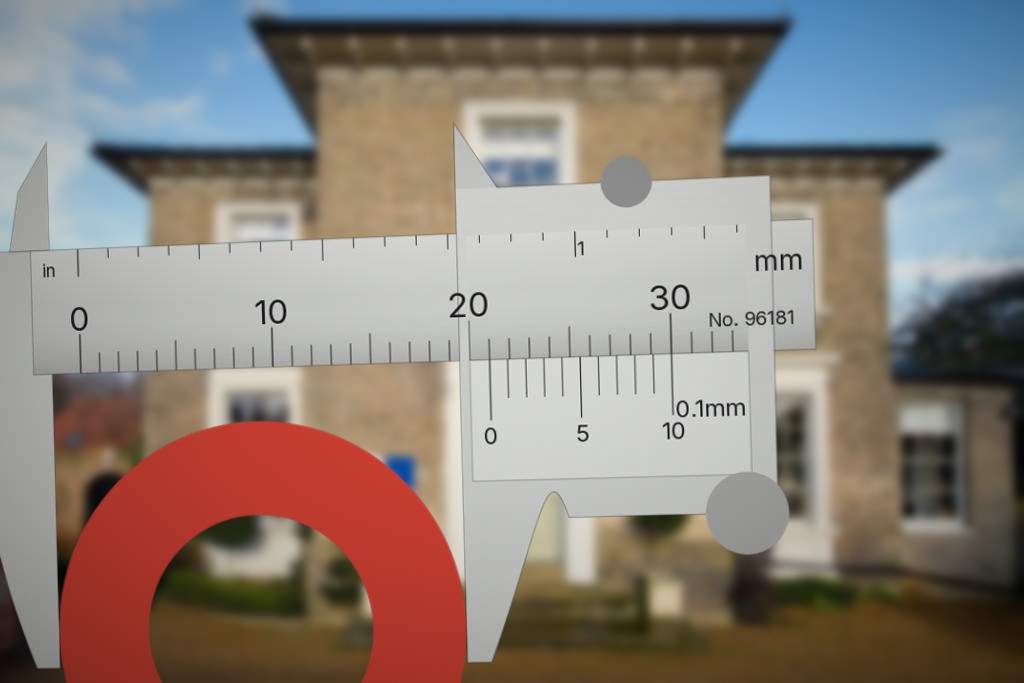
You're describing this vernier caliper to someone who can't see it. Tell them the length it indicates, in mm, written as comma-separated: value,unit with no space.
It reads 21.0,mm
